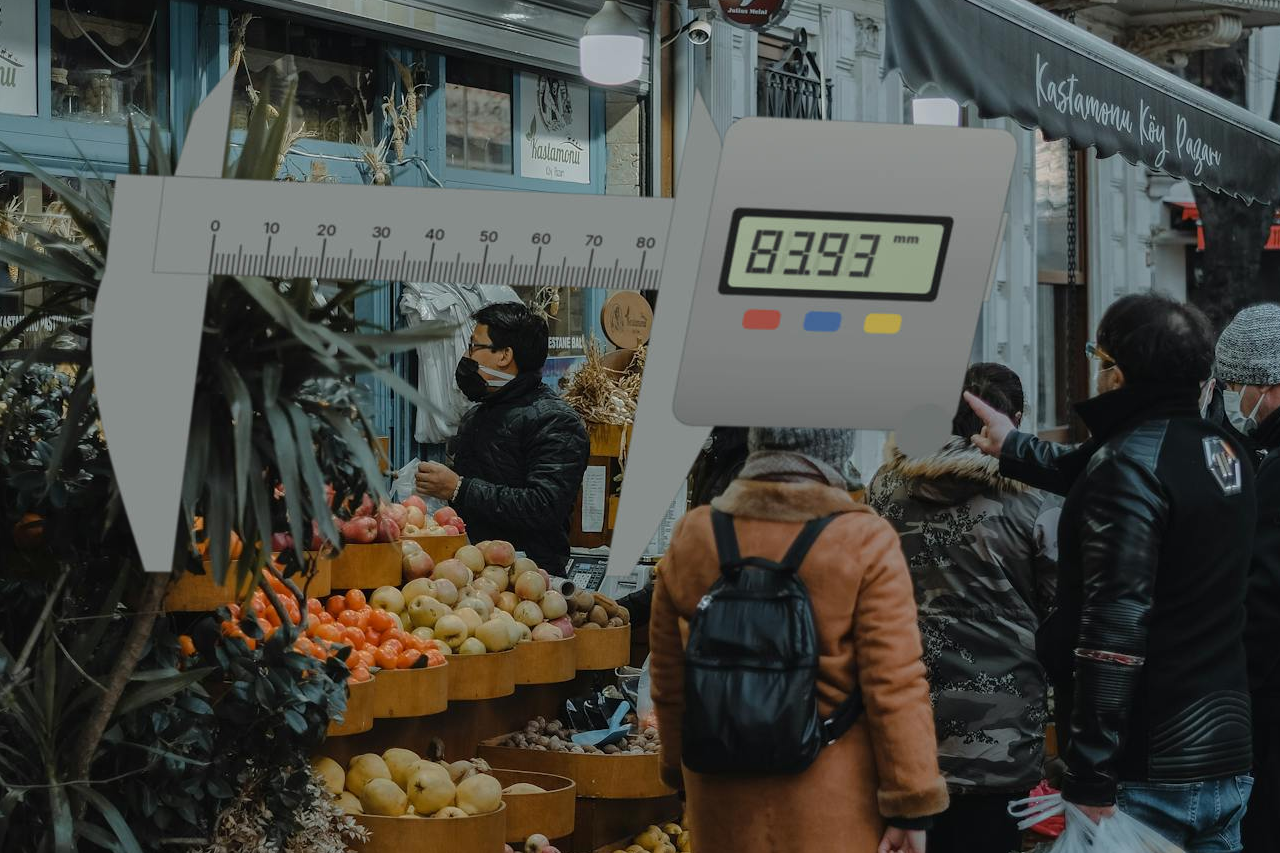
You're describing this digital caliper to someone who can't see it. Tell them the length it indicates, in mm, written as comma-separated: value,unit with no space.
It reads 83.93,mm
